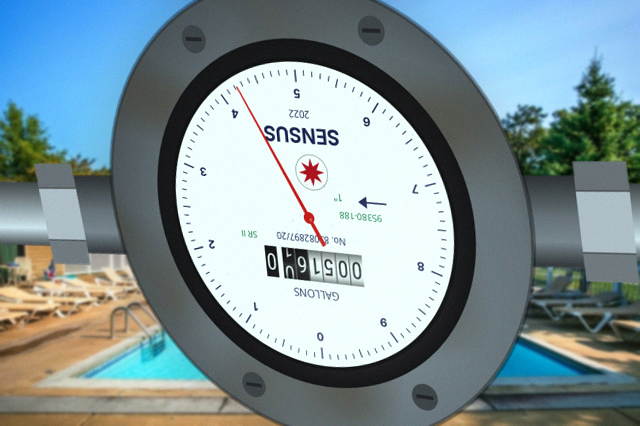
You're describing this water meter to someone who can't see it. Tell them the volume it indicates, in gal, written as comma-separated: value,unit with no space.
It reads 51604.2,gal
